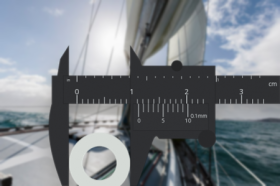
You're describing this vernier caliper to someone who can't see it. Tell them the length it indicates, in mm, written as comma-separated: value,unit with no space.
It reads 11.2,mm
